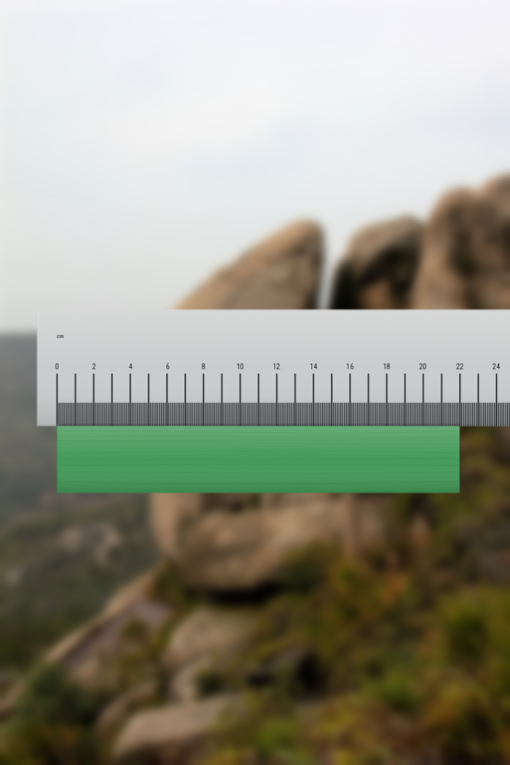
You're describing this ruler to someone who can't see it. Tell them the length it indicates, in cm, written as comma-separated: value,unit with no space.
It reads 22,cm
